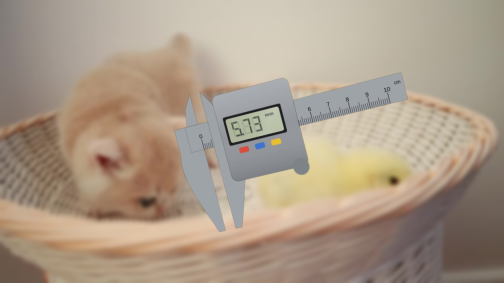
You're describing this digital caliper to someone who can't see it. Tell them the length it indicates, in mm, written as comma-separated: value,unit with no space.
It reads 5.73,mm
